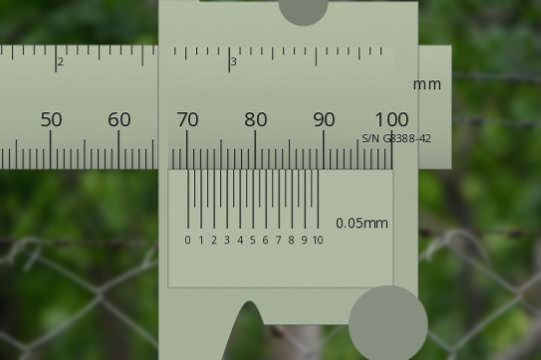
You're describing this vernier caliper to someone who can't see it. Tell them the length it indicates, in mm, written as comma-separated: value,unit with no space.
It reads 70.2,mm
